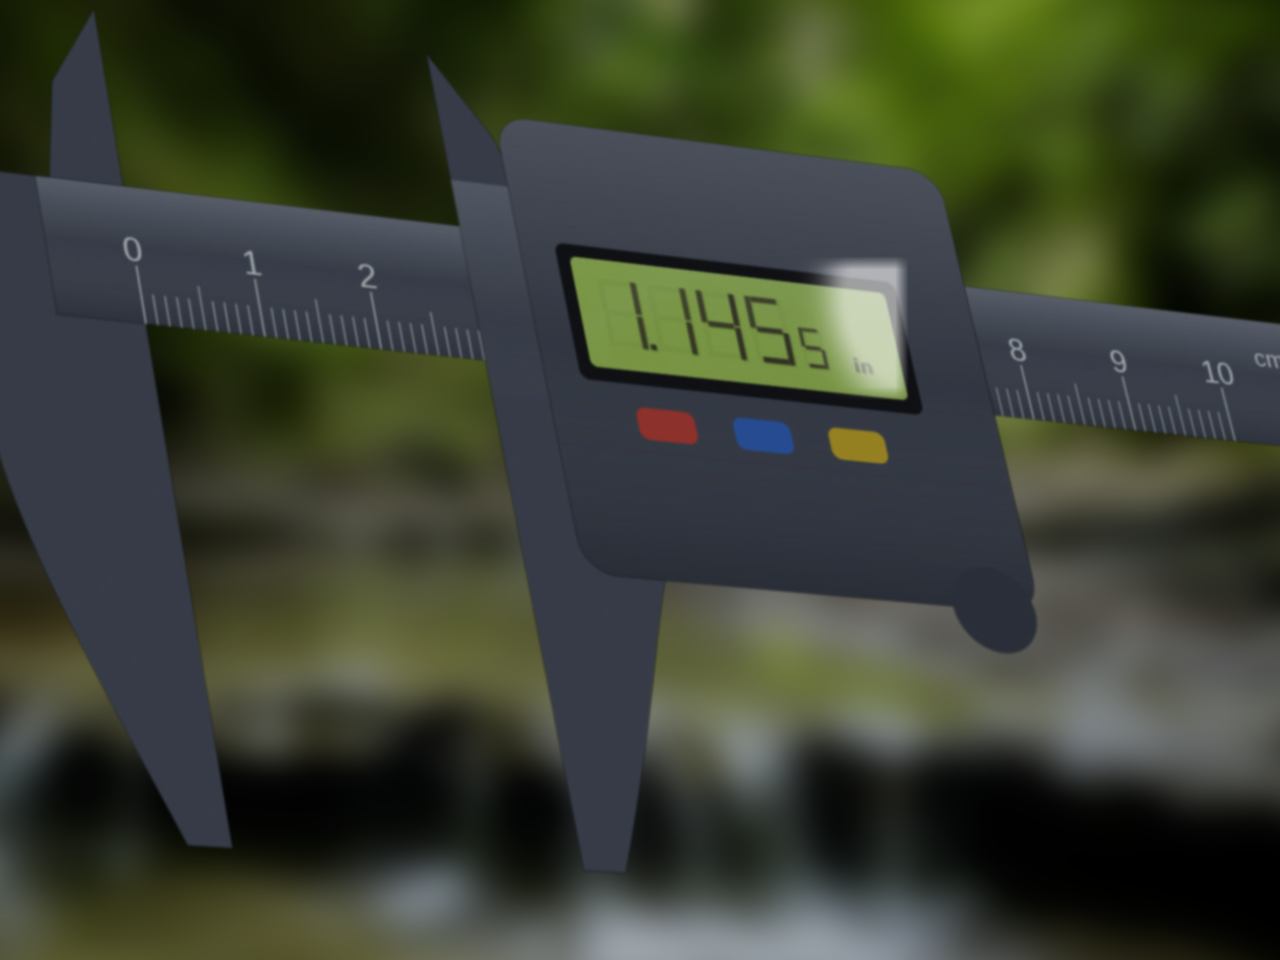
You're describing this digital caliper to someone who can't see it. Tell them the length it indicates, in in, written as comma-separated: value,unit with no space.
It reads 1.1455,in
